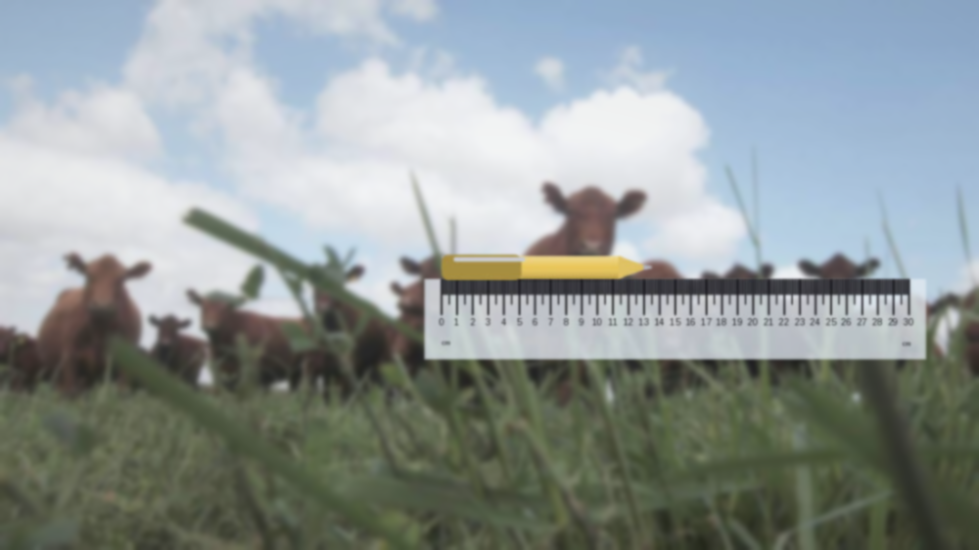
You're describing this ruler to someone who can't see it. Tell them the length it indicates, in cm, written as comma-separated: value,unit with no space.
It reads 13.5,cm
